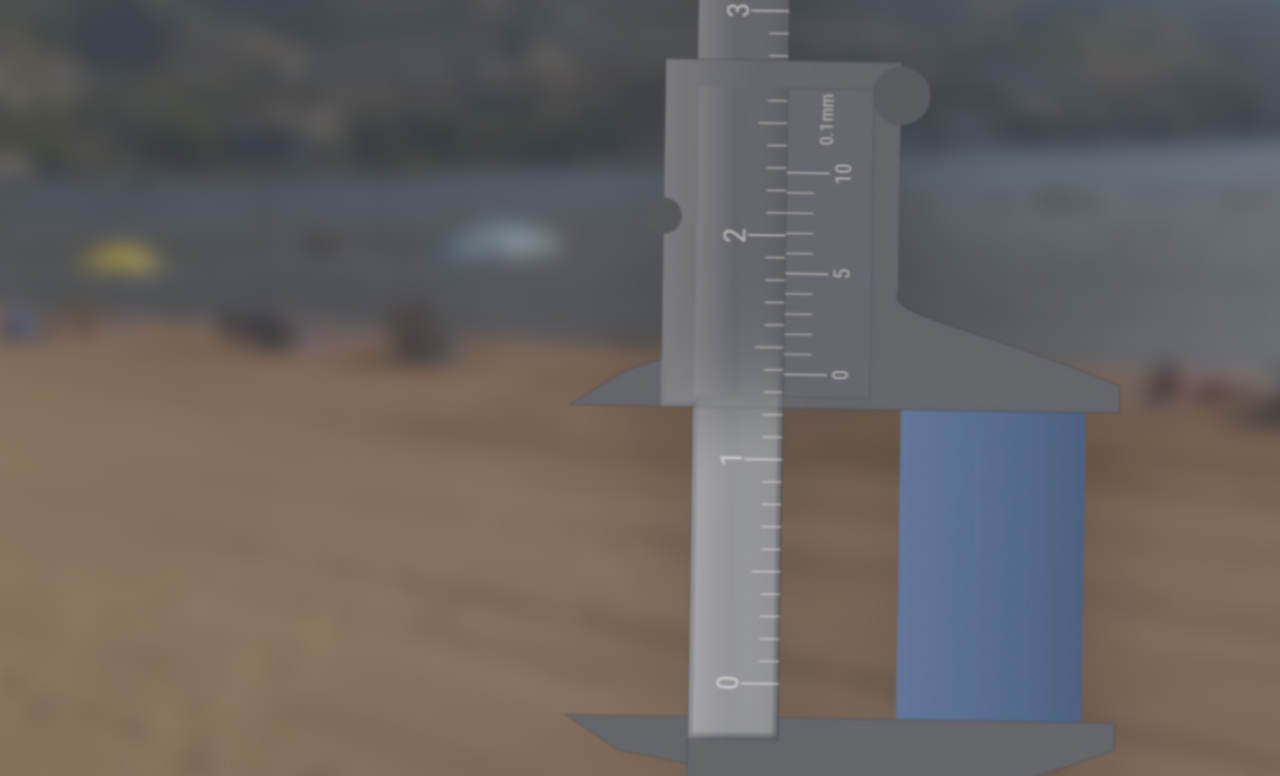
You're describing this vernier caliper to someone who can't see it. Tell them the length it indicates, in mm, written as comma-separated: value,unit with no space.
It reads 13.8,mm
